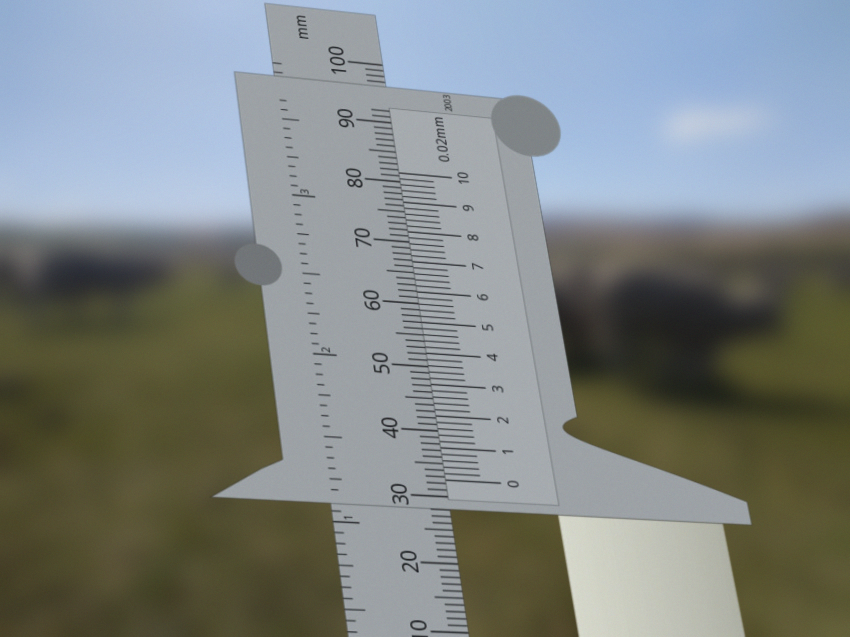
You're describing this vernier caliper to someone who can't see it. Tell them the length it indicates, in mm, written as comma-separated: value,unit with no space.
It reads 32.5,mm
